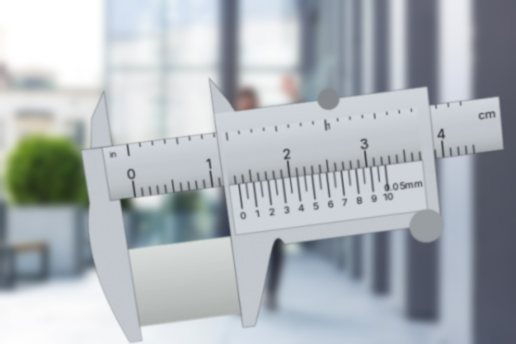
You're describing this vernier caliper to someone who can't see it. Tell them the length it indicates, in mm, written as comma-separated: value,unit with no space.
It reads 13.4,mm
